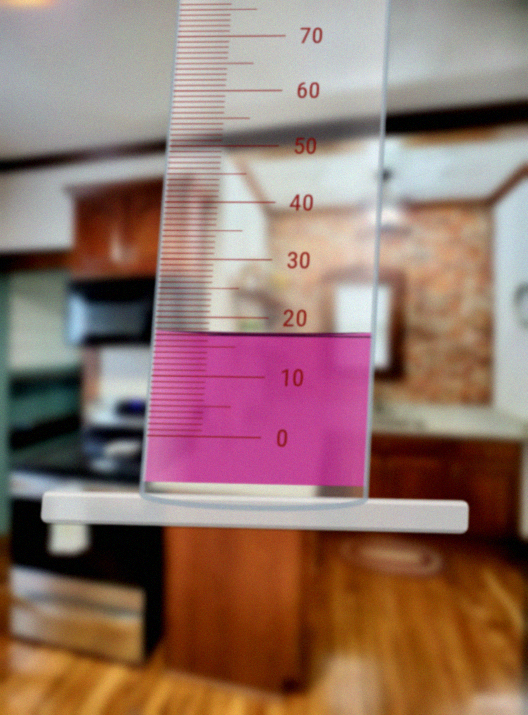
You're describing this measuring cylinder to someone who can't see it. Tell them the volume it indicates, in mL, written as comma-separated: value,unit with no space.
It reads 17,mL
